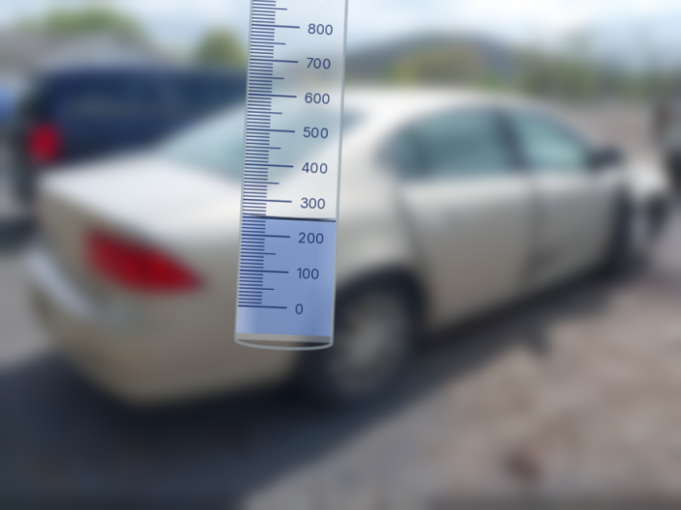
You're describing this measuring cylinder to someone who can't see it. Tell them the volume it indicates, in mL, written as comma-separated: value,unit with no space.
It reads 250,mL
